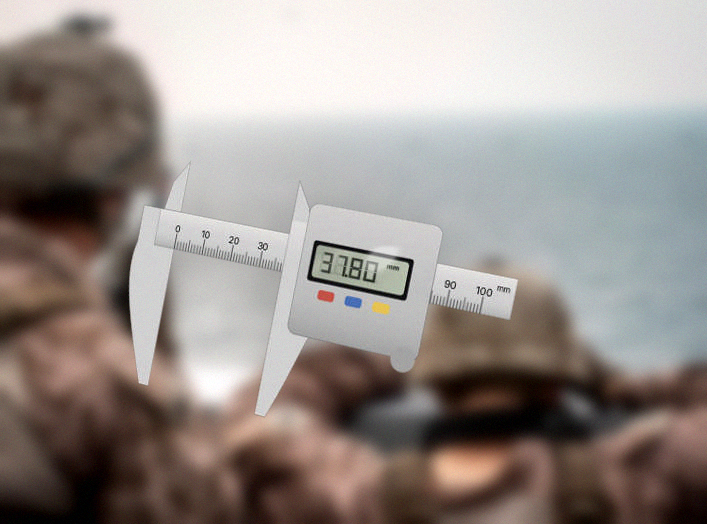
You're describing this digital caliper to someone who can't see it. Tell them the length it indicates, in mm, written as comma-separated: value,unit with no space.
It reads 37.80,mm
